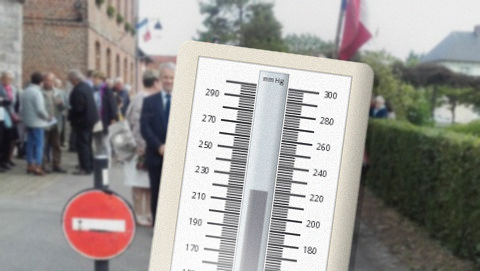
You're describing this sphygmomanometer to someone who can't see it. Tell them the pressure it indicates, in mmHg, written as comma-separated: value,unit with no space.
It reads 220,mmHg
